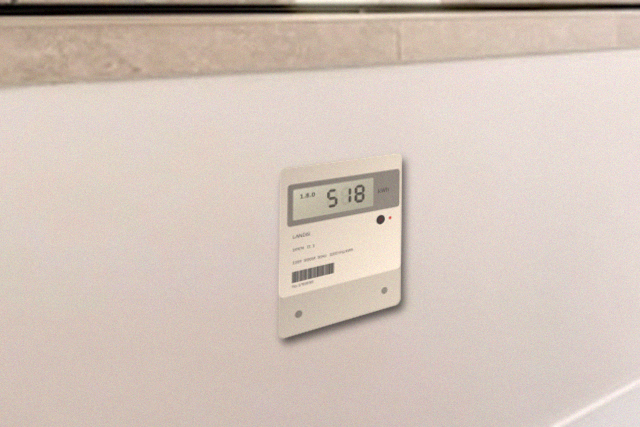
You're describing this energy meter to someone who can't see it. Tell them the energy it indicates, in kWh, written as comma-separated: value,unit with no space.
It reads 518,kWh
